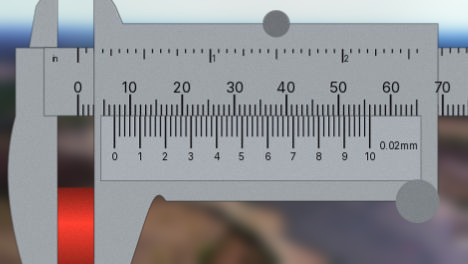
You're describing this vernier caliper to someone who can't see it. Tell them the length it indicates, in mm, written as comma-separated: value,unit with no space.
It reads 7.0,mm
